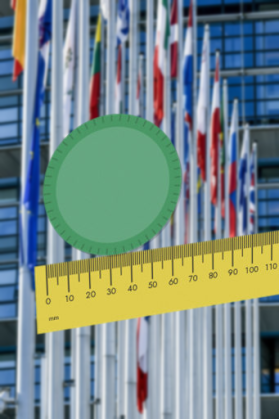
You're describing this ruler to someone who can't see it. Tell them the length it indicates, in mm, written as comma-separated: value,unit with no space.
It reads 65,mm
